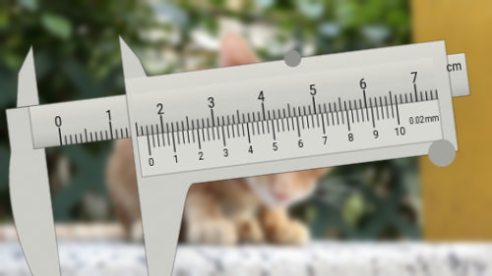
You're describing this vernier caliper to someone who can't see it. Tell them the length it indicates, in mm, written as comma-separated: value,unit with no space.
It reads 17.0,mm
